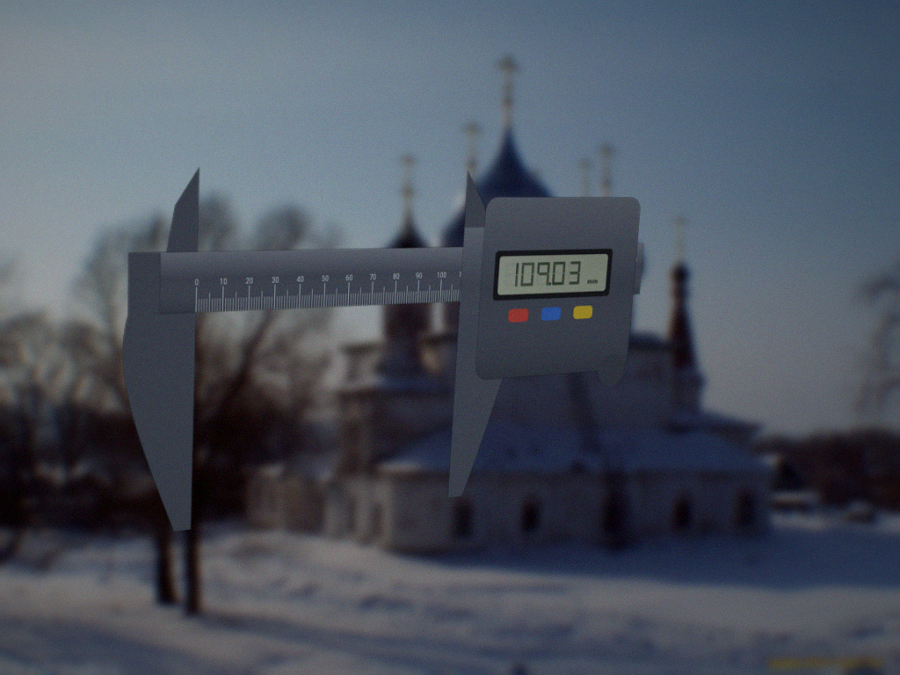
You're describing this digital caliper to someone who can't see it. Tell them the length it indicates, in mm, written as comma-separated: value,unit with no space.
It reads 109.03,mm
